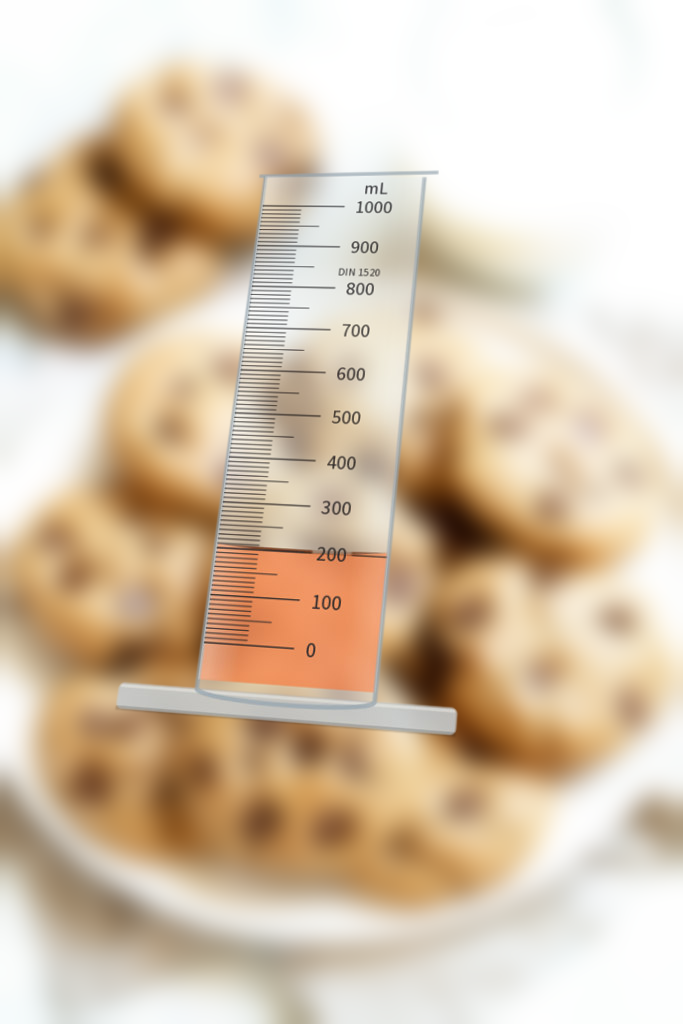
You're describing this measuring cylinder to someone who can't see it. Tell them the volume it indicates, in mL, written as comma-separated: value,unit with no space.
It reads 200,mL
